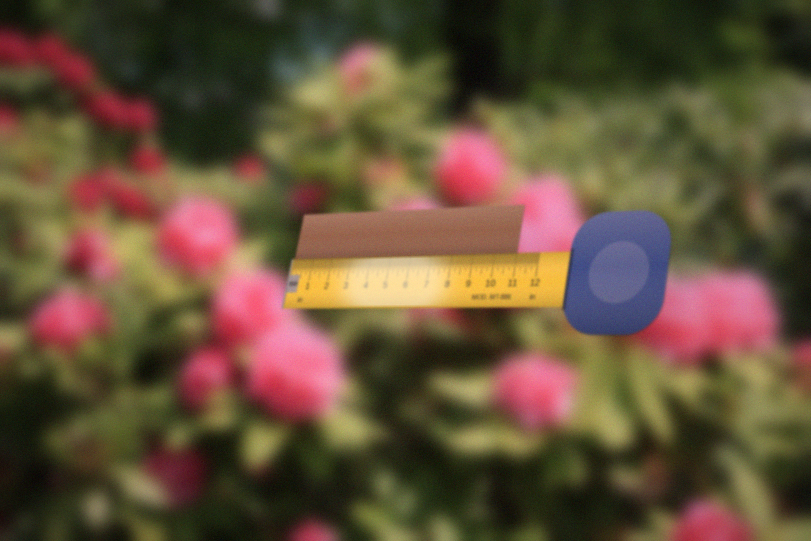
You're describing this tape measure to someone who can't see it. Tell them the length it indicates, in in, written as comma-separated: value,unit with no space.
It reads 11,in
